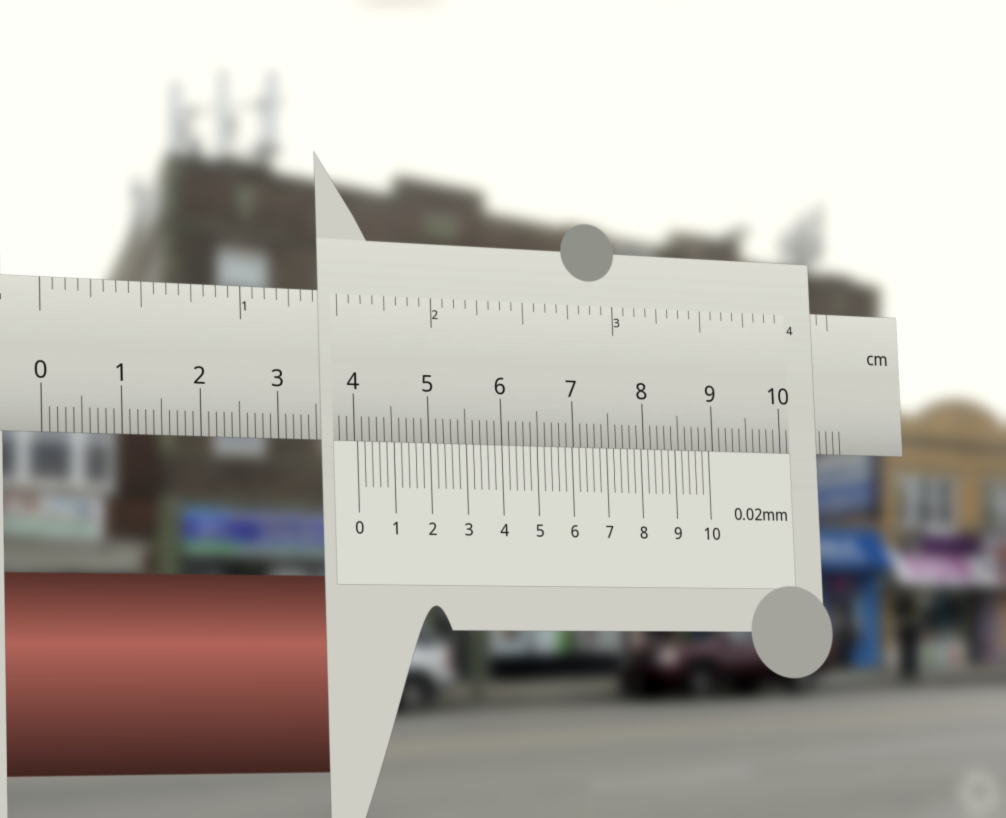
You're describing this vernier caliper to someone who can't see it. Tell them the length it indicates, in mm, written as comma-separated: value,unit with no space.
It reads 40.4,mm
